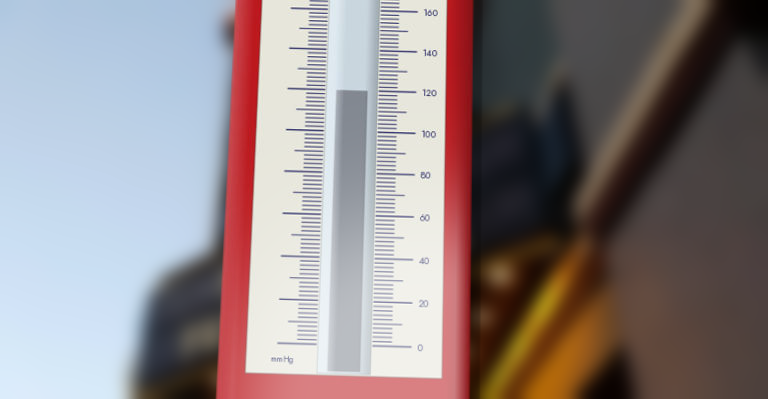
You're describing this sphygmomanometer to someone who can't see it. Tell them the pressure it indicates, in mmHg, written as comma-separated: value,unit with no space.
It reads 120,mmHg
